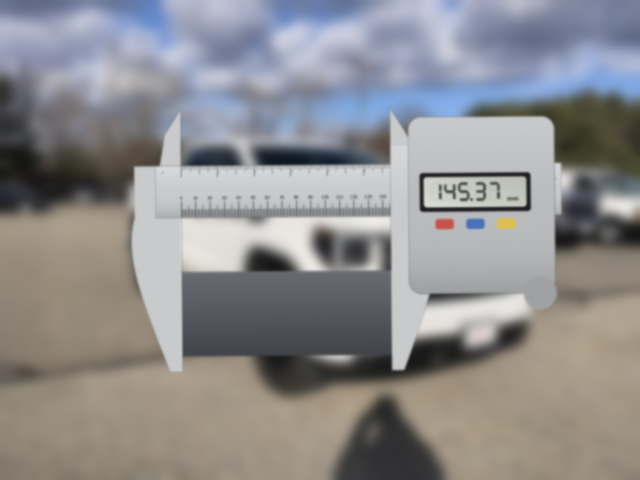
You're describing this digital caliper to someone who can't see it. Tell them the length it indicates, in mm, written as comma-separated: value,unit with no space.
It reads 145.37,mm
